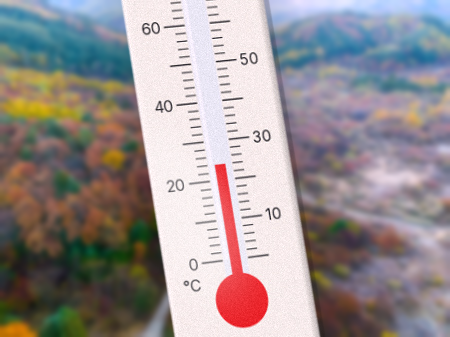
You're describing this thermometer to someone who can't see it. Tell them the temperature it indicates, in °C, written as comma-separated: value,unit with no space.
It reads 24,°C
